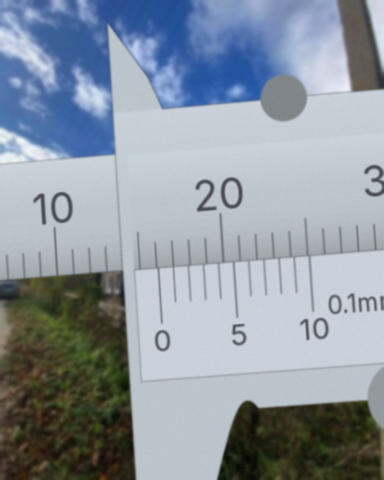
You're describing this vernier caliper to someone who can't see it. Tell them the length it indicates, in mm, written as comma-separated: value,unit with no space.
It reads 16.1,mm
